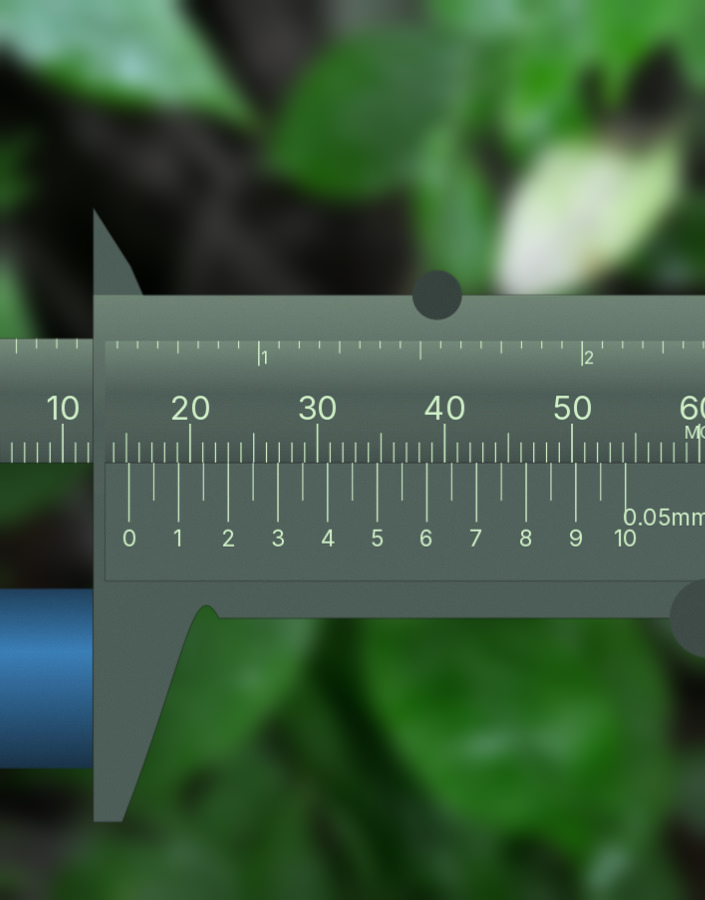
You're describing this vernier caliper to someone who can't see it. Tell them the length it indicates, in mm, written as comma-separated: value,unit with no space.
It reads 15.2,mm
